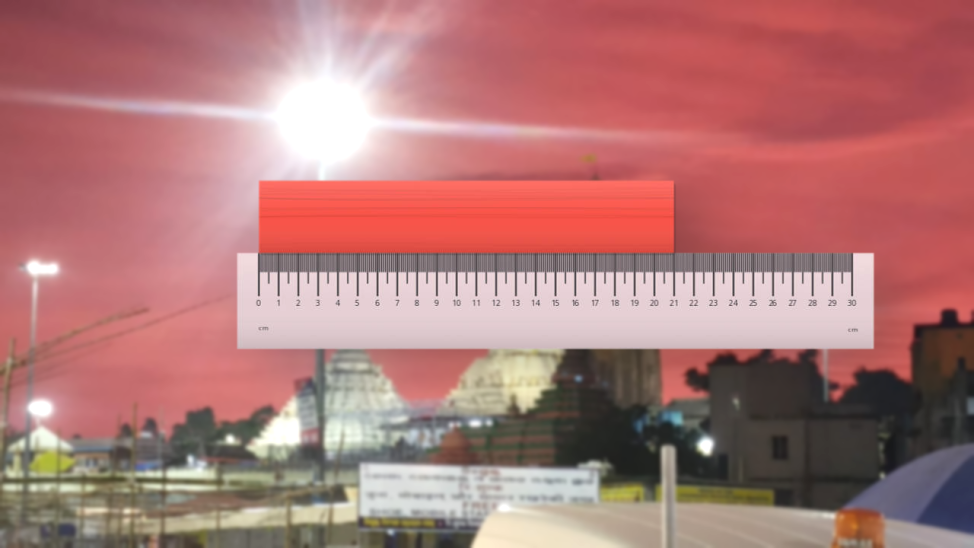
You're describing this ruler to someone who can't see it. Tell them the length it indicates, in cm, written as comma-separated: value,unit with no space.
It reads 21,cm
